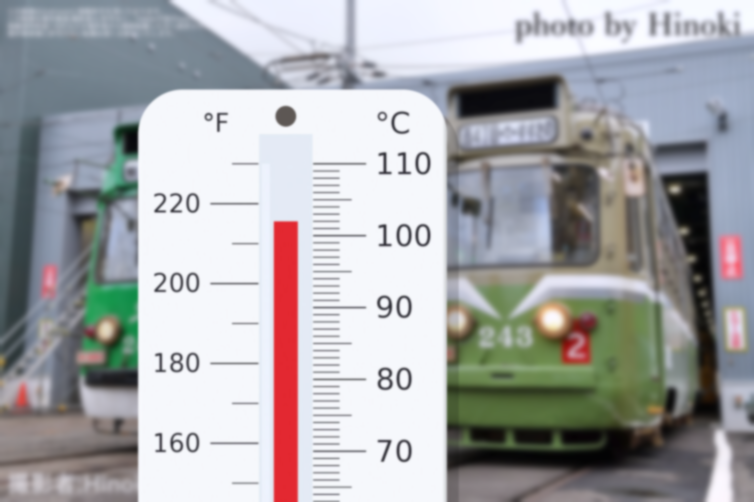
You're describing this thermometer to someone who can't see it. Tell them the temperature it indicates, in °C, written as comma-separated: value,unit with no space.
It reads 102,°C
